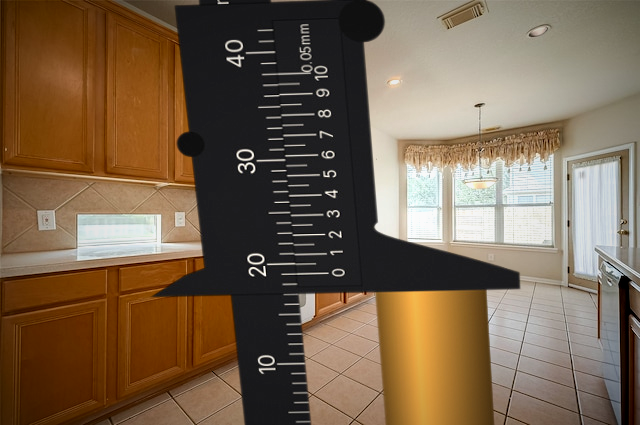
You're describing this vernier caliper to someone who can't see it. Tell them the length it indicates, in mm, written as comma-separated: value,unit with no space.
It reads 19.0,mm
